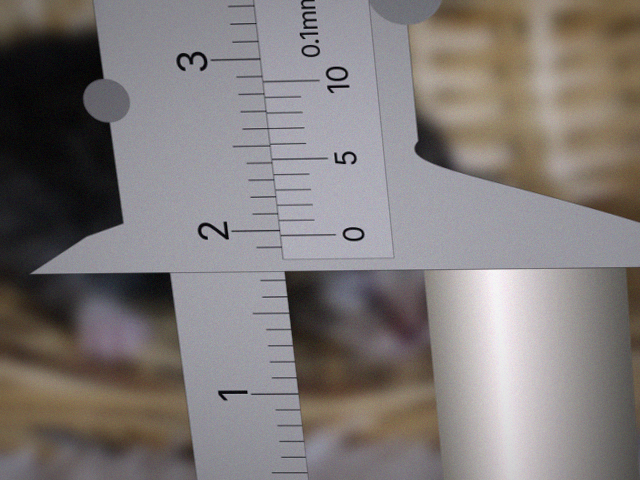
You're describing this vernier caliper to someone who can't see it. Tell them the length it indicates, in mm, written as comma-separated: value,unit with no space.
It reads 19.7,mm
